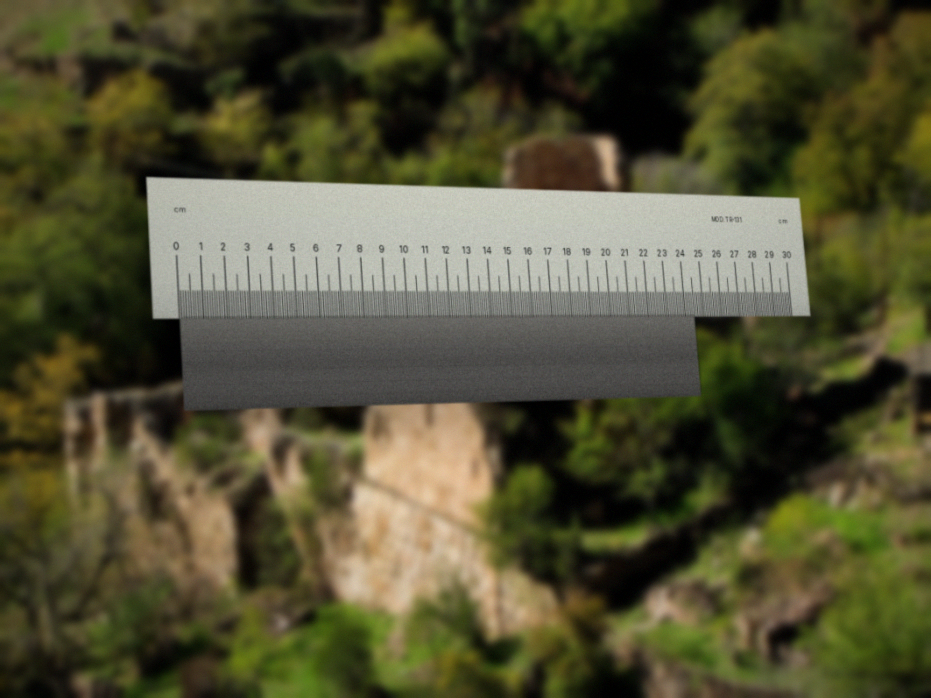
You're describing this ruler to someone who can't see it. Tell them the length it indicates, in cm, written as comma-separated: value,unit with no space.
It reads 24.5,cm
